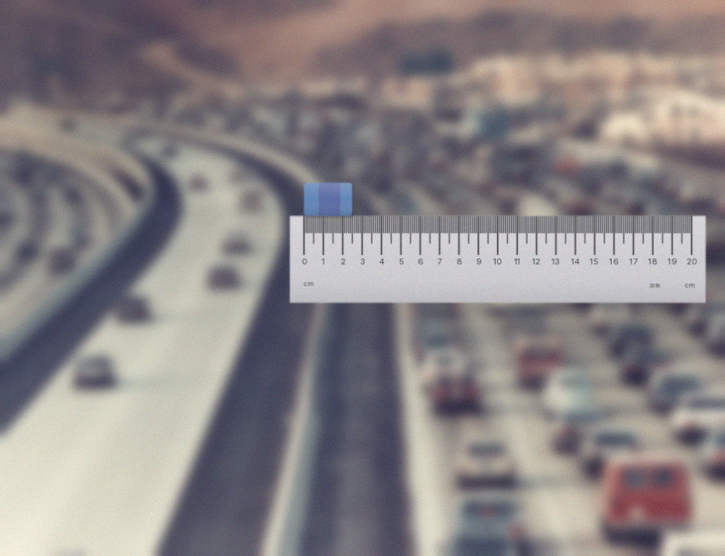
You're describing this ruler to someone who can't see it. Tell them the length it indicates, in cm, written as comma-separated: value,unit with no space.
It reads 2.5,cm
